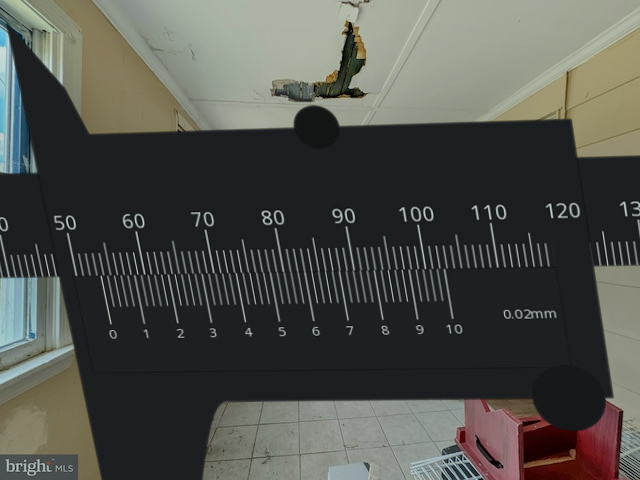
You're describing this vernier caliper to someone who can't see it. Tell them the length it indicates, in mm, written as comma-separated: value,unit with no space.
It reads 53.6,mm
